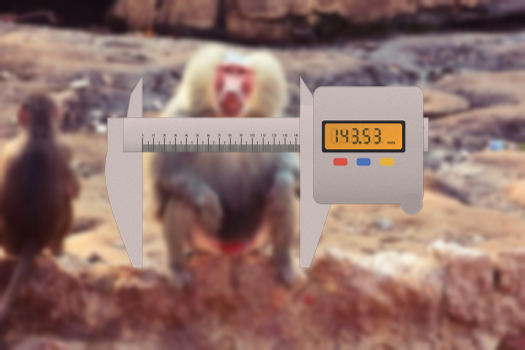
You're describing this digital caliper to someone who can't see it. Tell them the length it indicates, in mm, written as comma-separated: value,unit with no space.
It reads 143.53,mm
